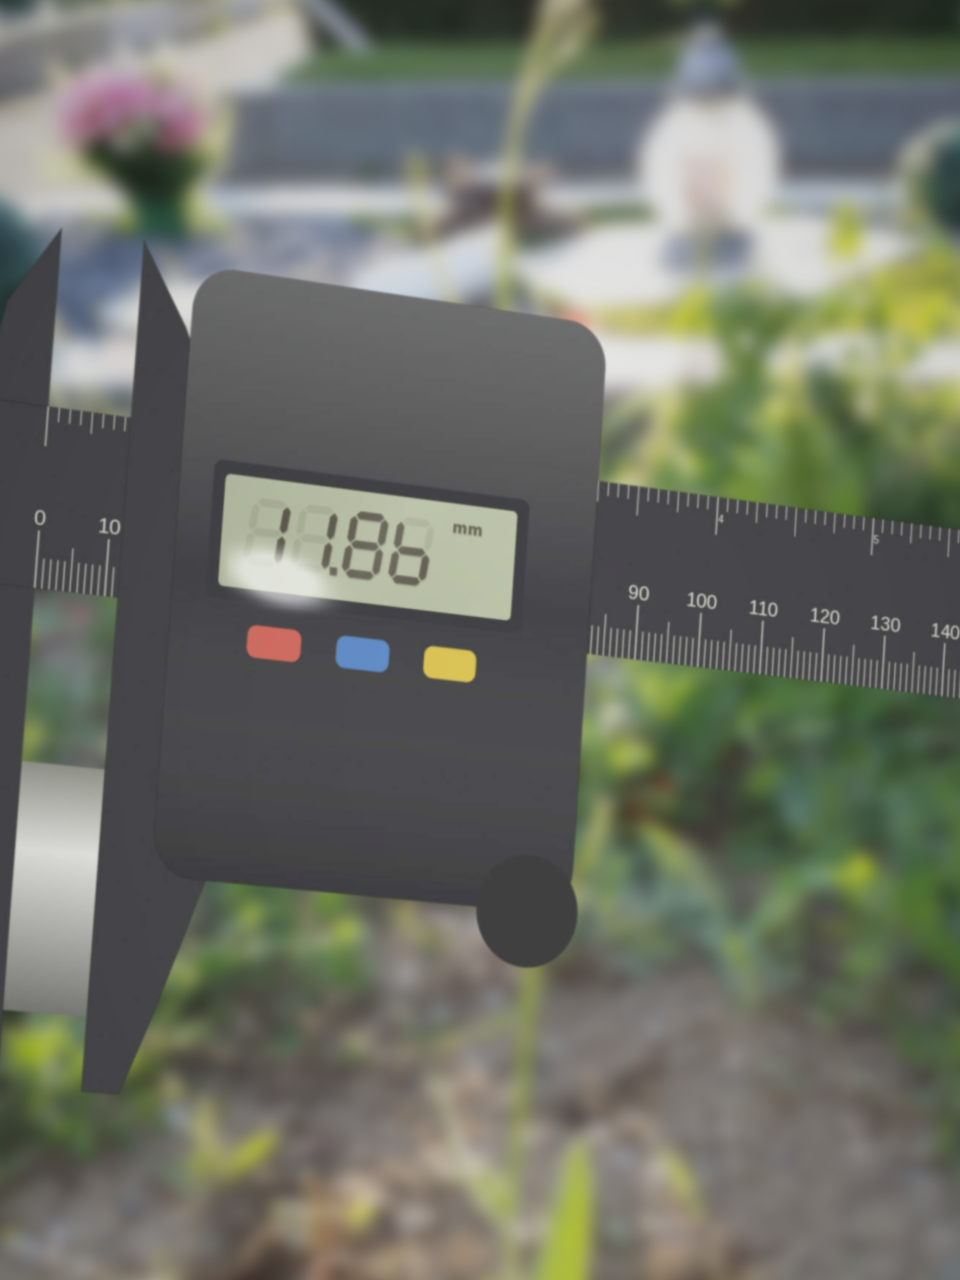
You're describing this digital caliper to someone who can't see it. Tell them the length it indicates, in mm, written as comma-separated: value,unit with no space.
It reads 11.86,mm
